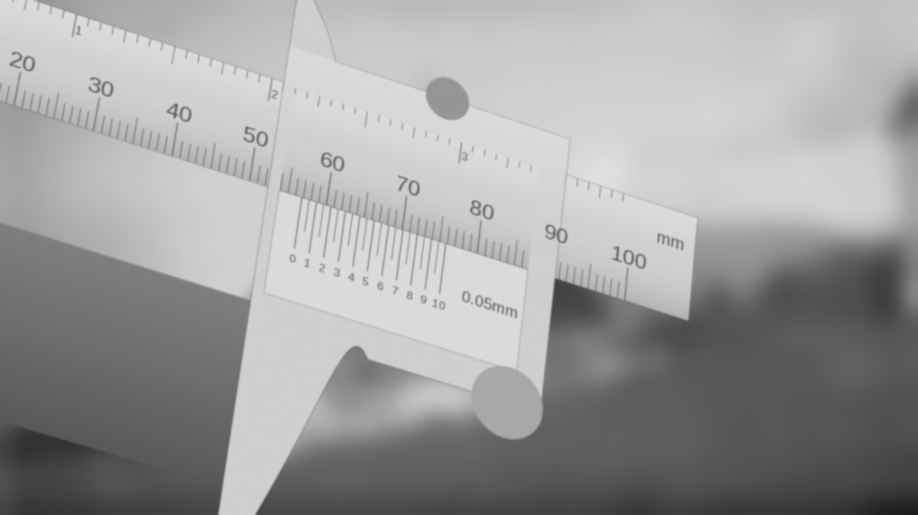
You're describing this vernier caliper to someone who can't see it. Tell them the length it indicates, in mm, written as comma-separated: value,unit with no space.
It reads 56.8,mm
